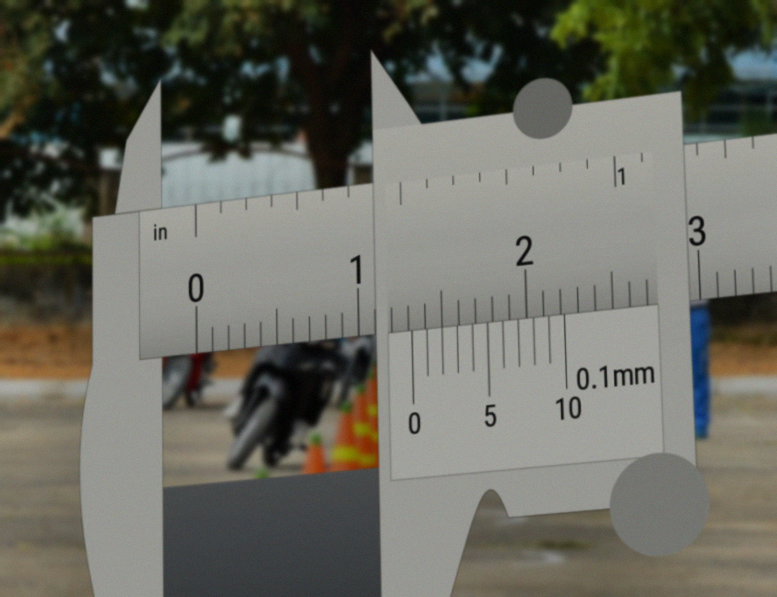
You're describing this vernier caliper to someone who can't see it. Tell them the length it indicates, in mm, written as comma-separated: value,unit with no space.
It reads 13.2,mm
